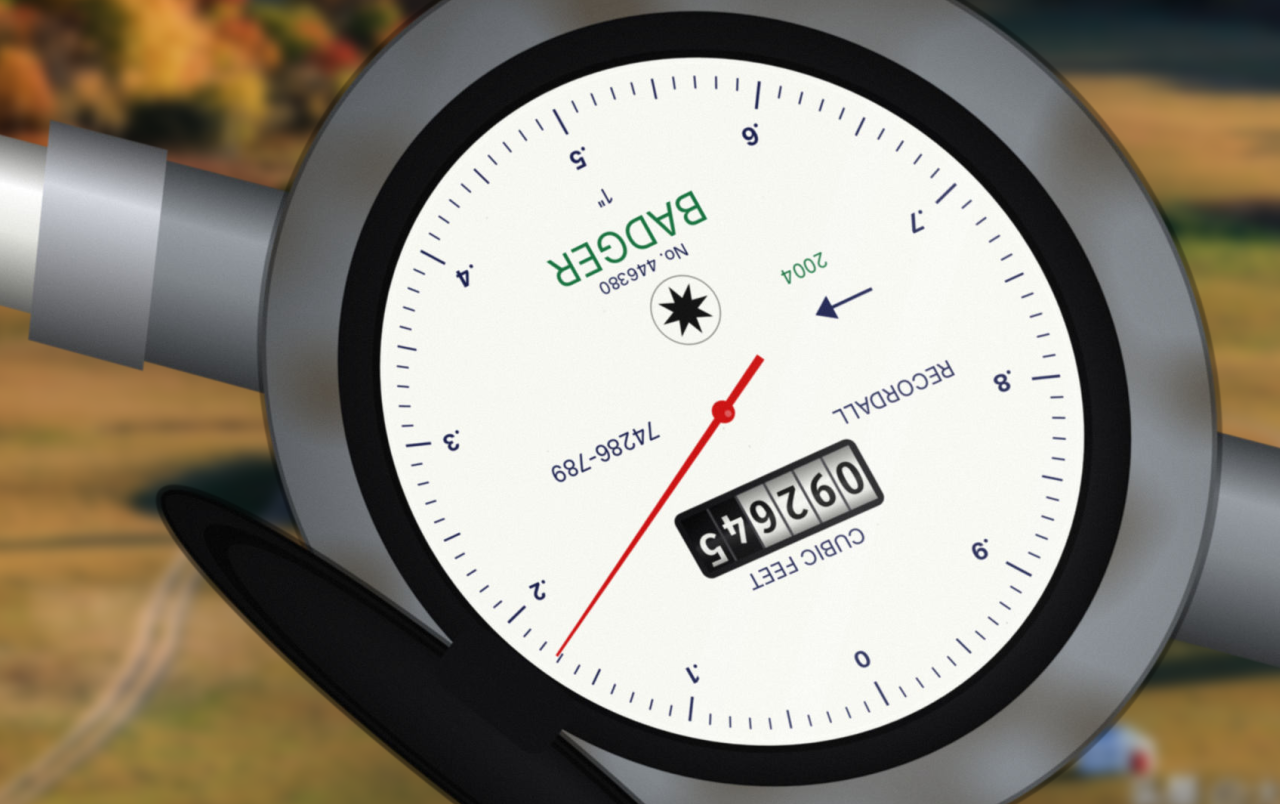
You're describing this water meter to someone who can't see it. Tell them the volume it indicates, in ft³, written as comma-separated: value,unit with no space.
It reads 92645.17,ft³
